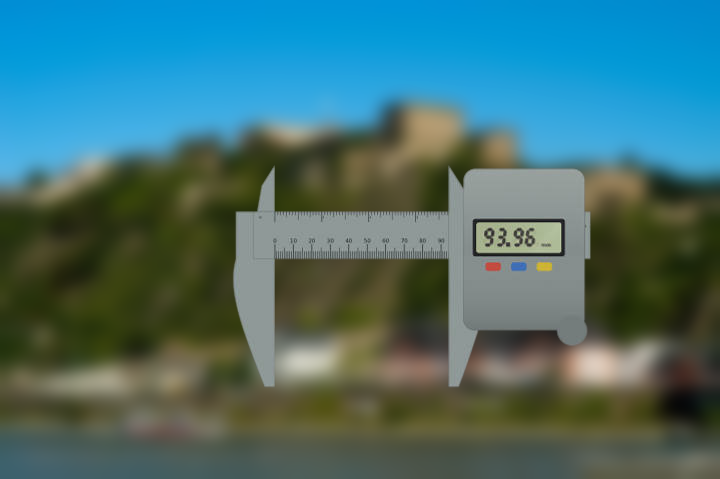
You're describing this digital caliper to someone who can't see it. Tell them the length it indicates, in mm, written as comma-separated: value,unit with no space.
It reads 93.96,mm
